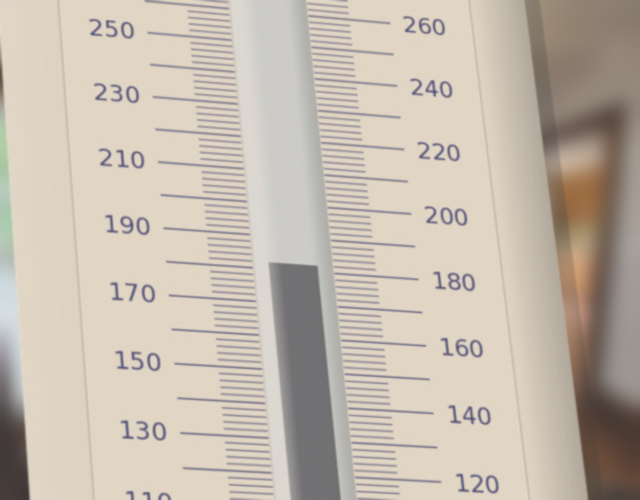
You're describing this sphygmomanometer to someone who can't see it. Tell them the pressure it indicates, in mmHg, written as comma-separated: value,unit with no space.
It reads 182,mmHg
